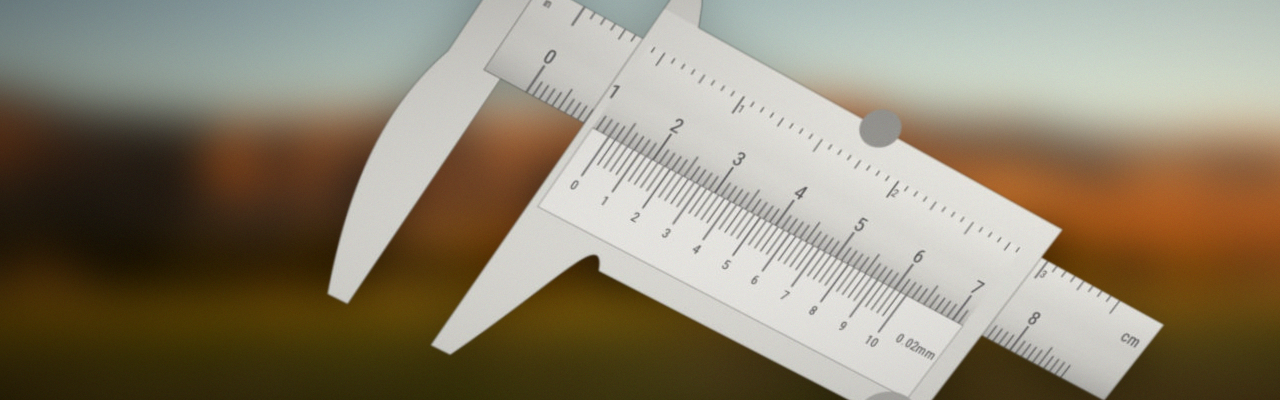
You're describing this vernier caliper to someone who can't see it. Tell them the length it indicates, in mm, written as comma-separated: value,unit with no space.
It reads 13.0,mm
